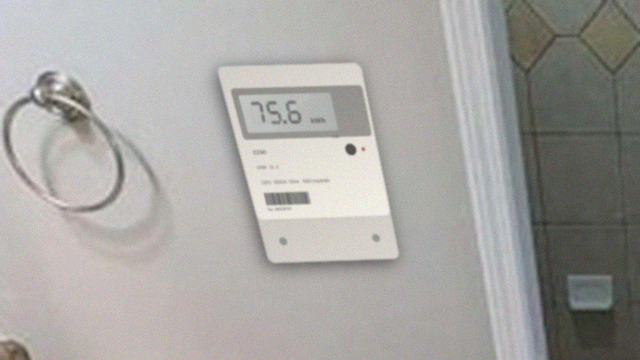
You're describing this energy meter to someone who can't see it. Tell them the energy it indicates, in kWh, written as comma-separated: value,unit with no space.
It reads 75.6,kWh
